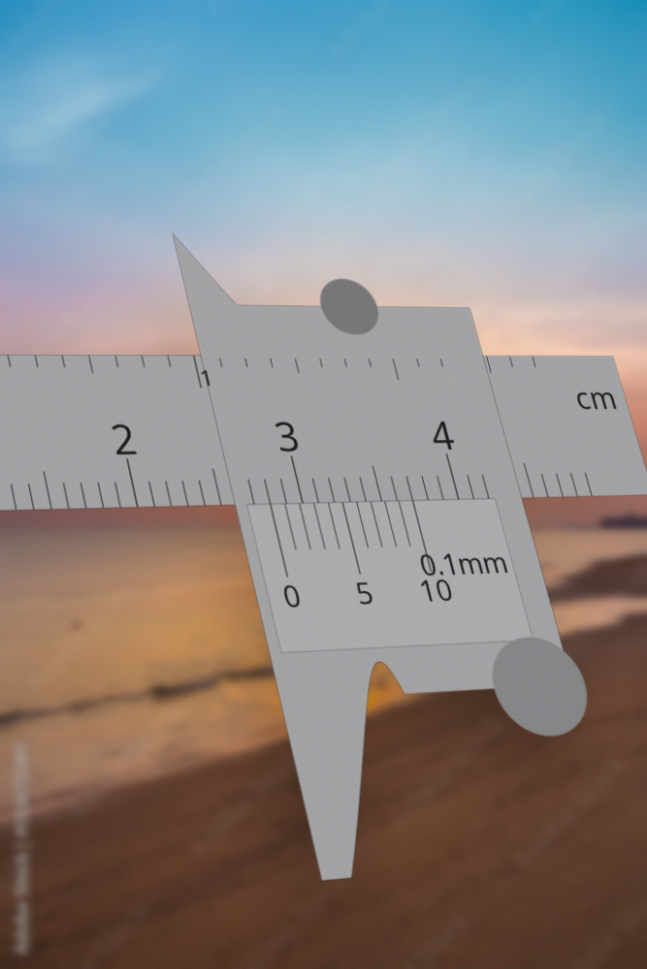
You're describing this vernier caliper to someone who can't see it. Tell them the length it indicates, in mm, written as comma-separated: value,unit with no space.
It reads 28.0,mm
